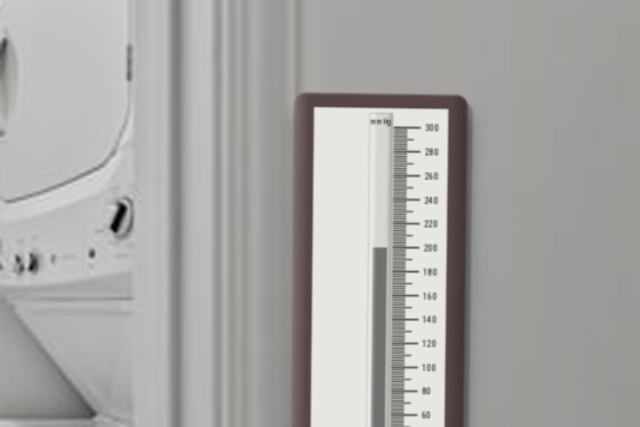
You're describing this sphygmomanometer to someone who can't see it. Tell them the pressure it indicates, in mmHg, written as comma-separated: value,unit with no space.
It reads 200,mmHg
